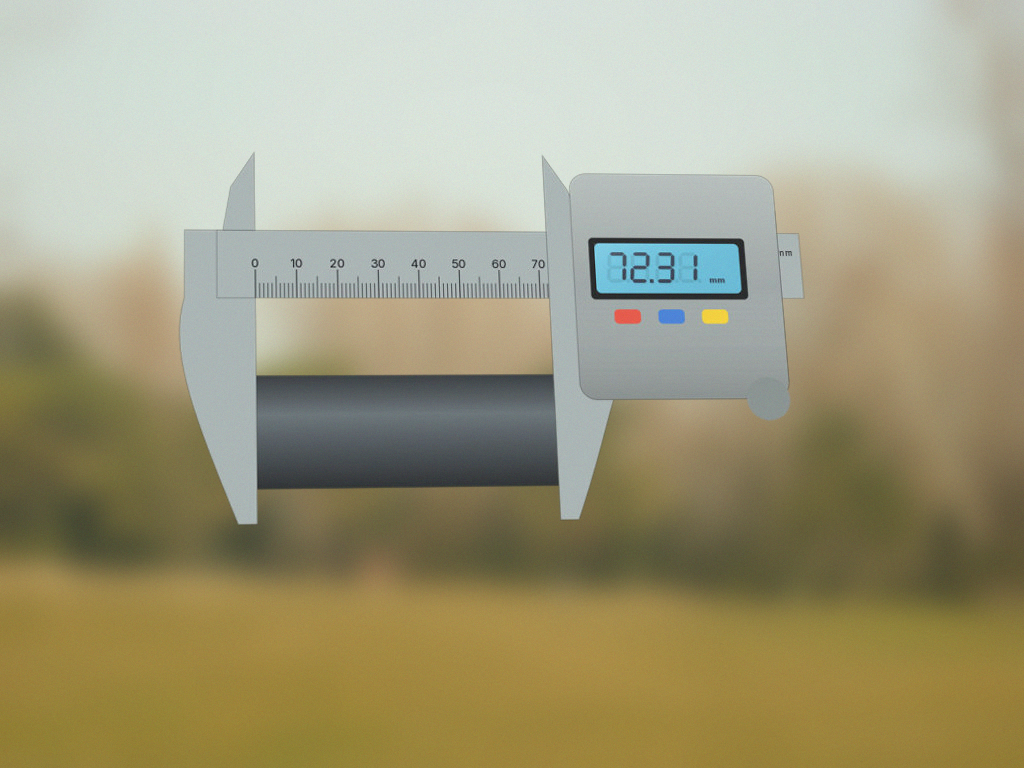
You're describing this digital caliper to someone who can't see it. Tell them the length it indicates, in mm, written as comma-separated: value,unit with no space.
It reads 72.31,mm
